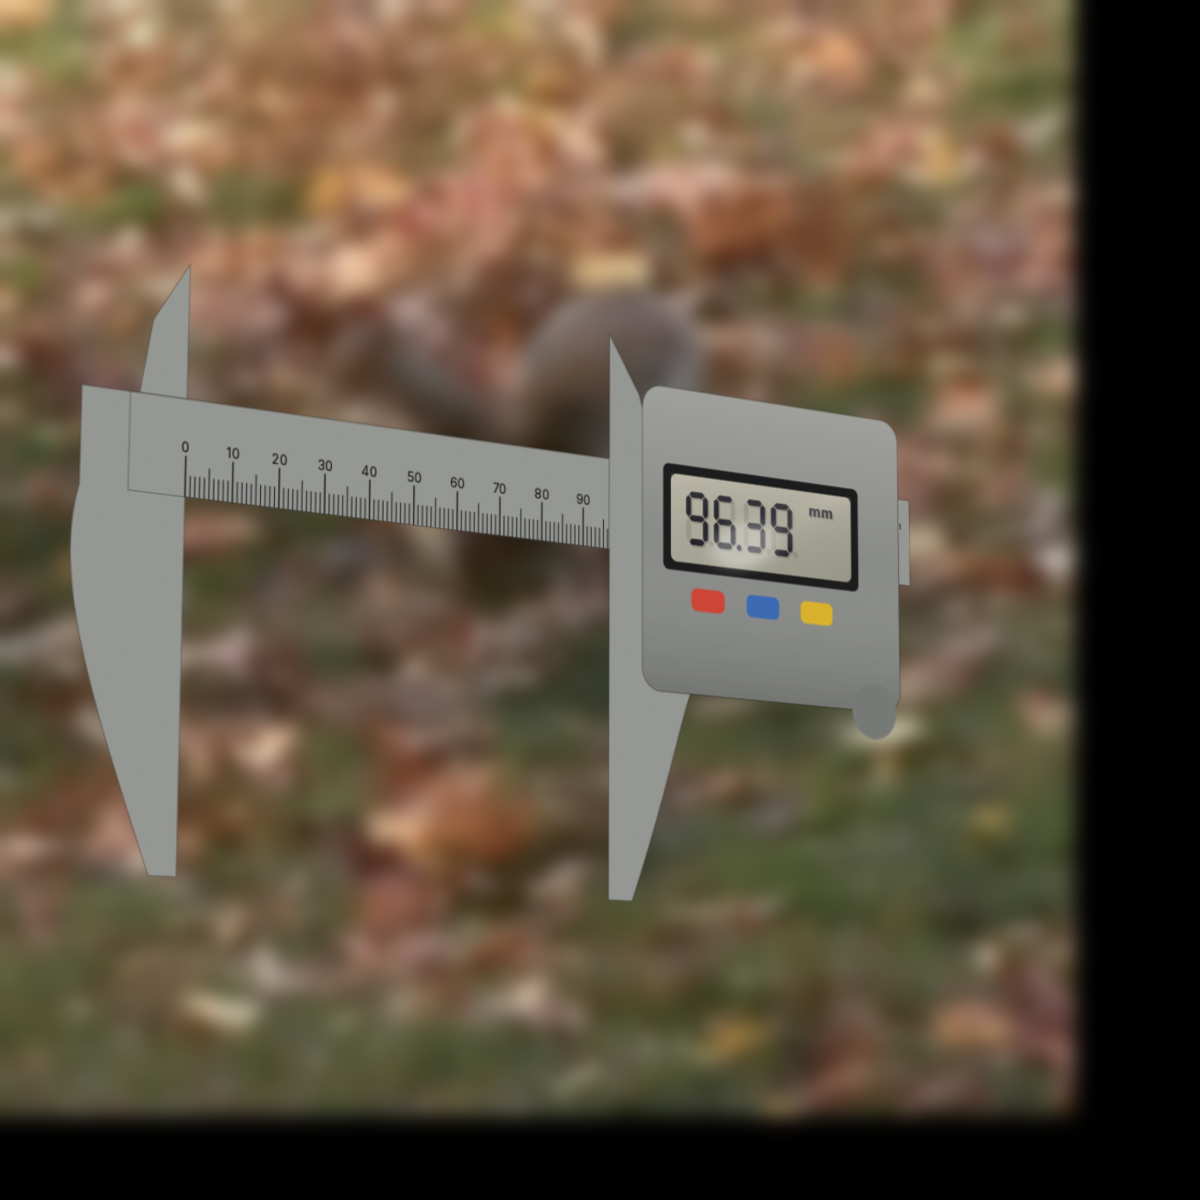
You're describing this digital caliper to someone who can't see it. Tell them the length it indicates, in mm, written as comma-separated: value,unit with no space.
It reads 96.39,mm
